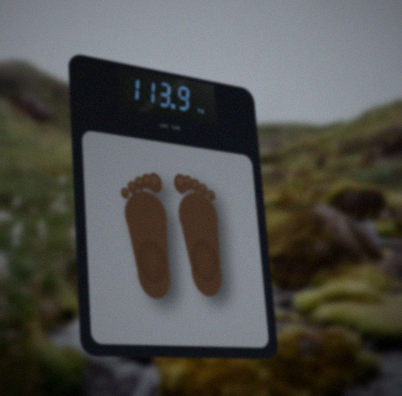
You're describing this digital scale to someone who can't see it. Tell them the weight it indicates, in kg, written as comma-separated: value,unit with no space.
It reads 113.9,kg
